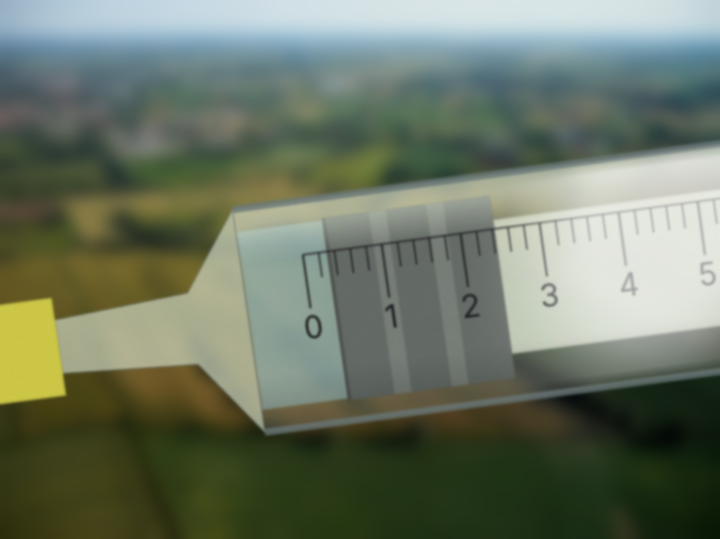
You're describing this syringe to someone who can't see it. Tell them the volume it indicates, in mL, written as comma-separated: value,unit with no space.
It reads 0.3,mL
